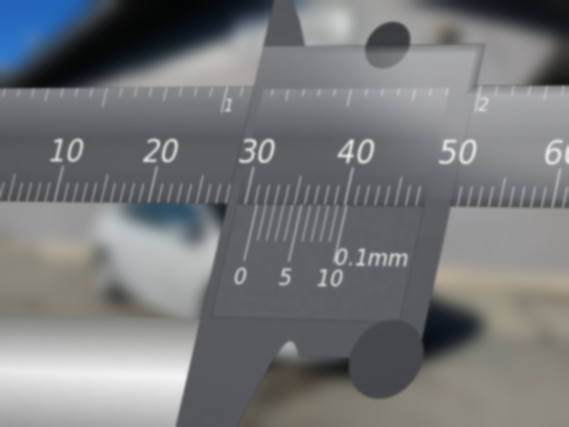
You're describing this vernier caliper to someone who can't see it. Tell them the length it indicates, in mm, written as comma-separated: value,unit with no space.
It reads 31.2,mm
